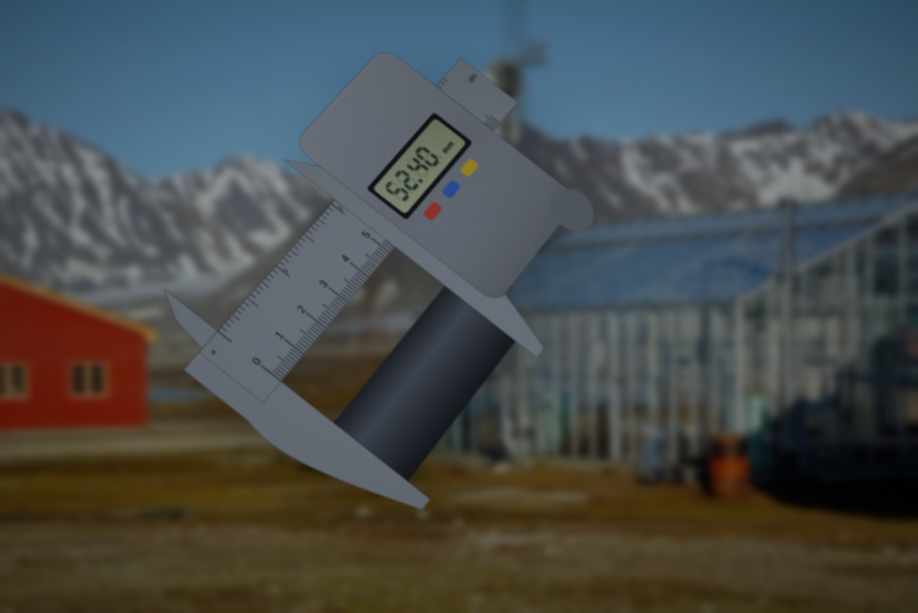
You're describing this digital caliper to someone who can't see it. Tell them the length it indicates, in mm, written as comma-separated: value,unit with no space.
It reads 52.40,mm
